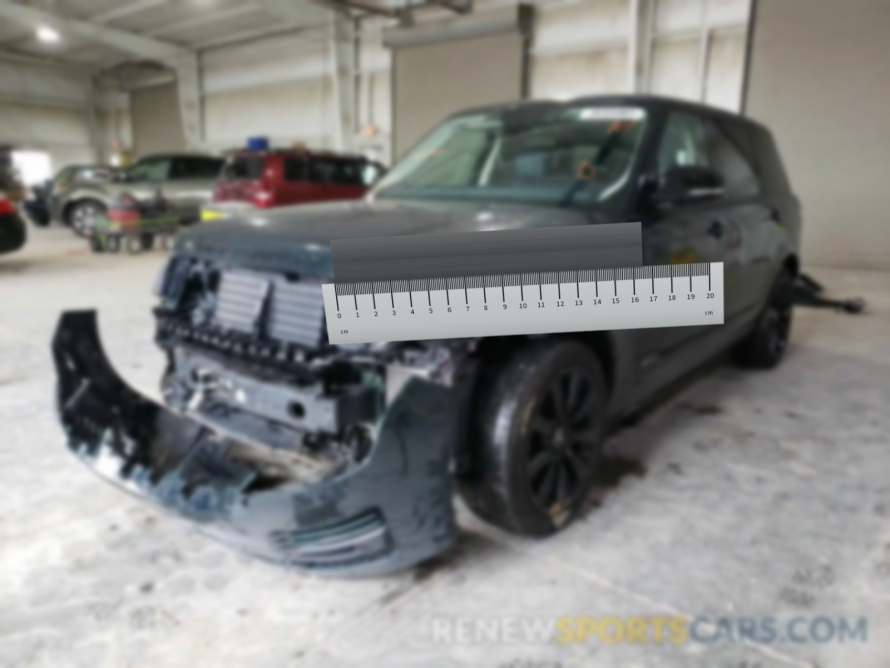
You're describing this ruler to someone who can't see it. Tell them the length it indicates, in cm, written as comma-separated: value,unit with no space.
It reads 16.5,cm
